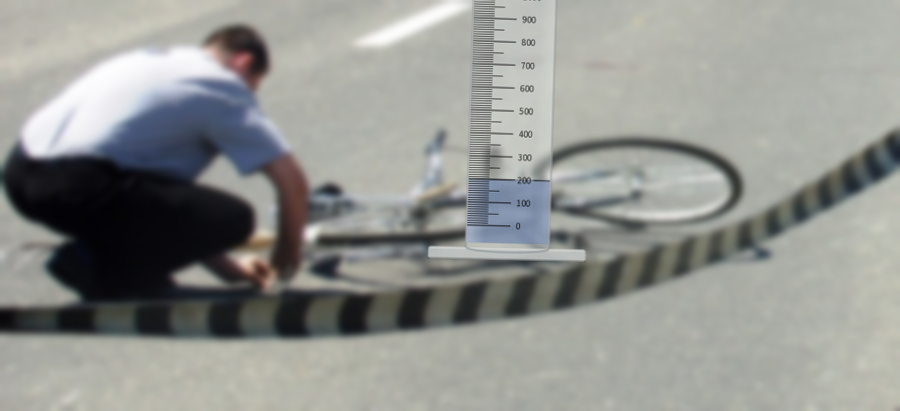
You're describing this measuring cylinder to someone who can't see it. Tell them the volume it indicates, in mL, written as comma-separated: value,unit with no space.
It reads 200,mL
